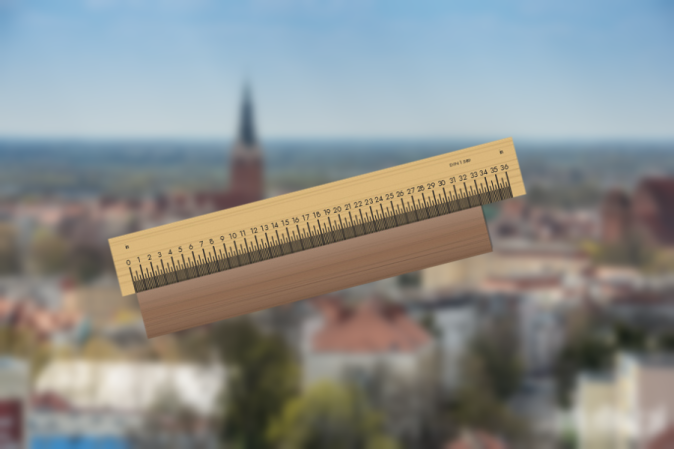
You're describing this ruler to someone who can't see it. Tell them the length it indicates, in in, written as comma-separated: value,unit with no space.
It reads 33,in
